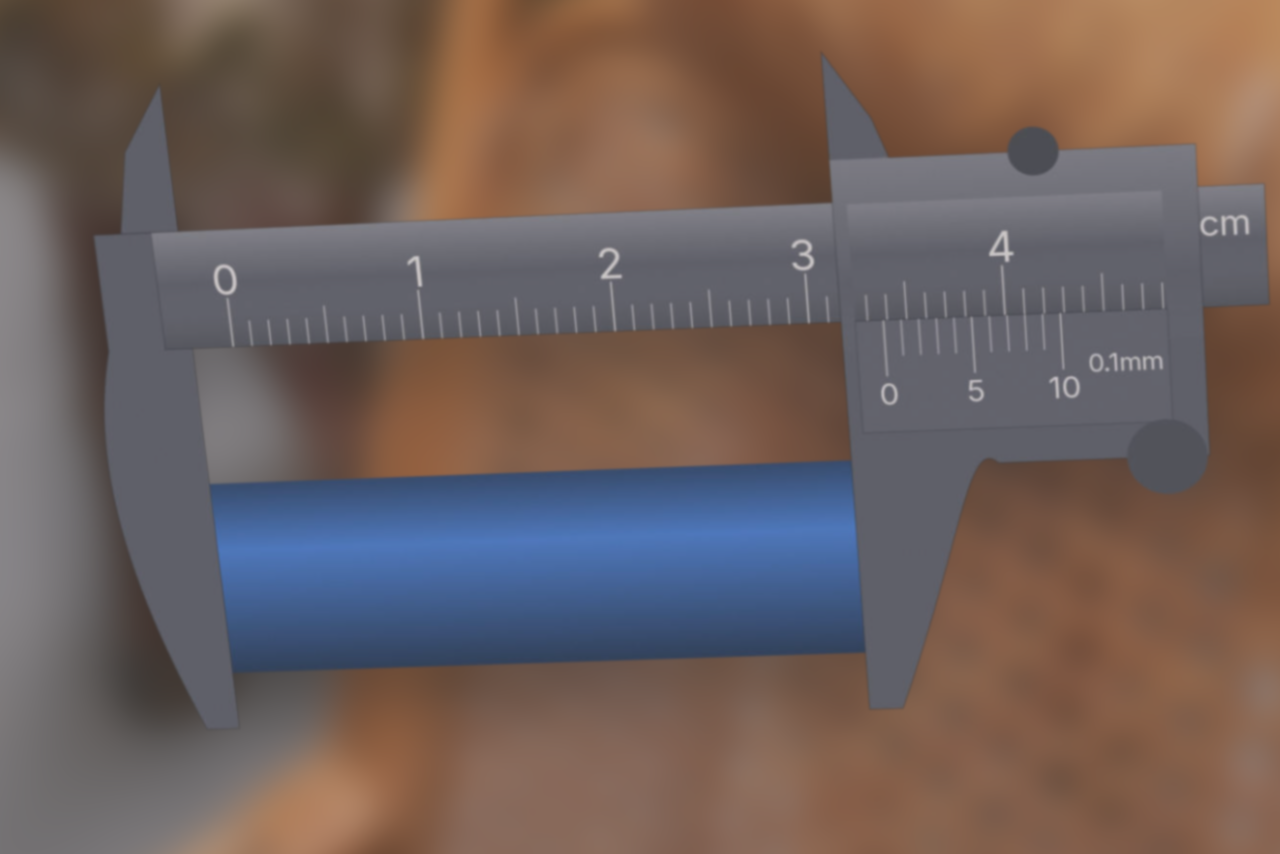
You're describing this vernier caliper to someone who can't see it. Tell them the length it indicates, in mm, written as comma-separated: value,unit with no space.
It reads 33.8,mm
